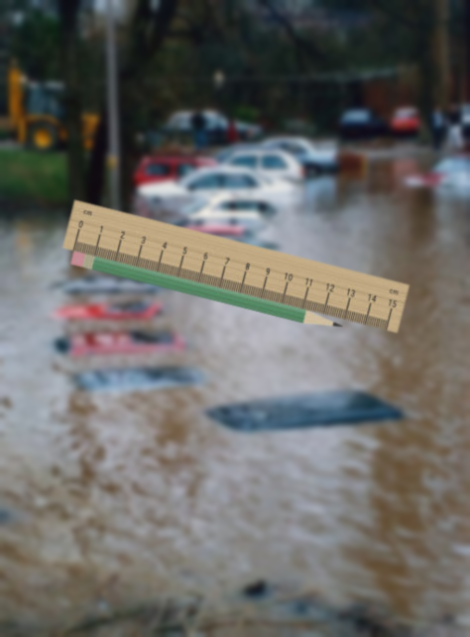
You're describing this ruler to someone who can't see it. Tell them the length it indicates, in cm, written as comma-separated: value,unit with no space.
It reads 13,cm
